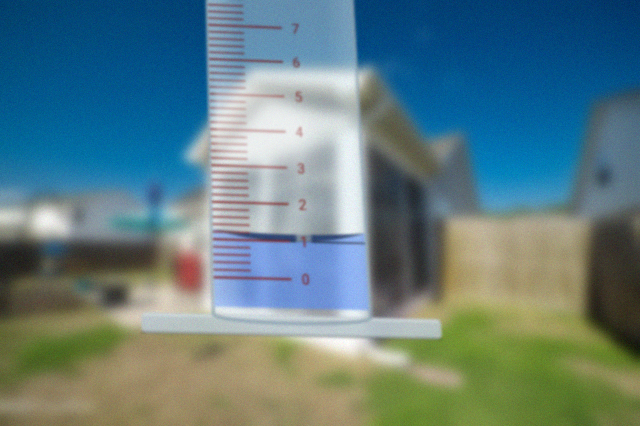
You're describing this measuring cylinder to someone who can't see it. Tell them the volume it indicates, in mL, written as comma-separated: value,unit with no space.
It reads 1,mL
